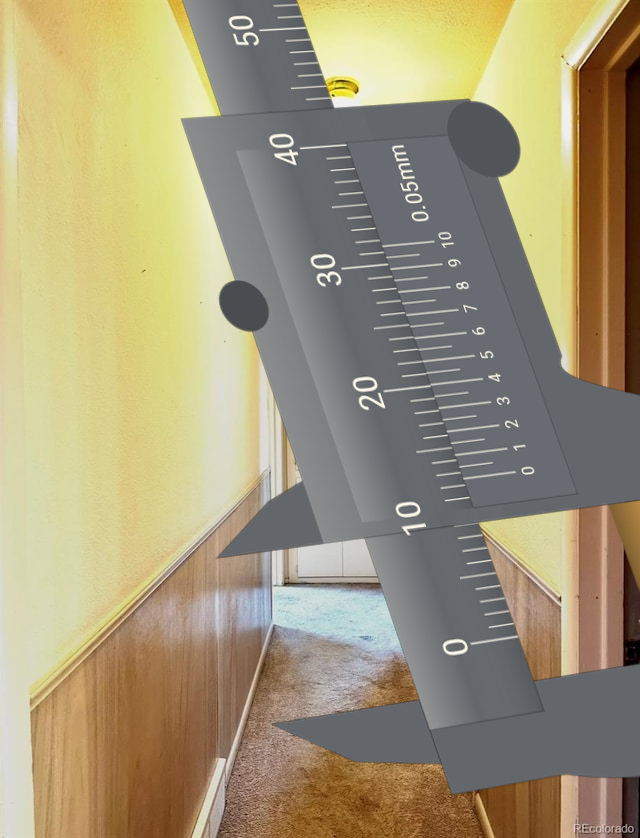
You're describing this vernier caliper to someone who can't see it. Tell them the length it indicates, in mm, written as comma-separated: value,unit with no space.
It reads 12.5,mm
